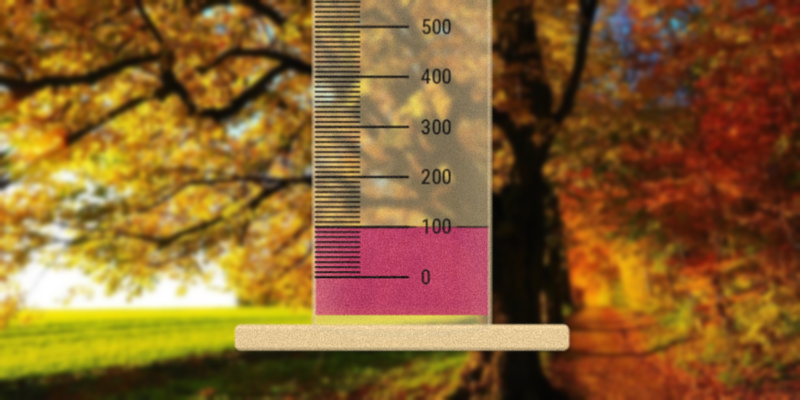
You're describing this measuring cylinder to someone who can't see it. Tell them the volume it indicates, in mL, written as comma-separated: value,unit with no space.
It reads 100,mL
